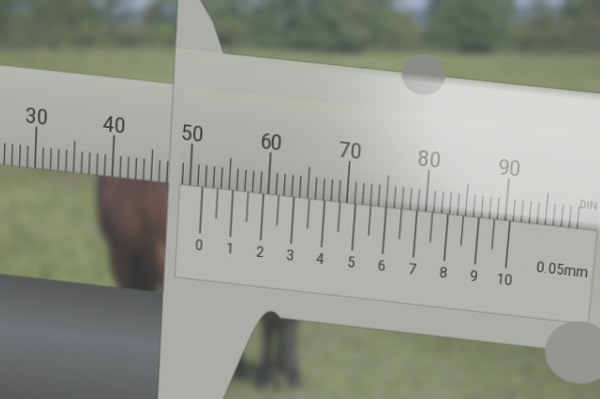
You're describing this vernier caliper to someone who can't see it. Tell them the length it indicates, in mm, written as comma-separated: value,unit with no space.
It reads 51.6,mm
